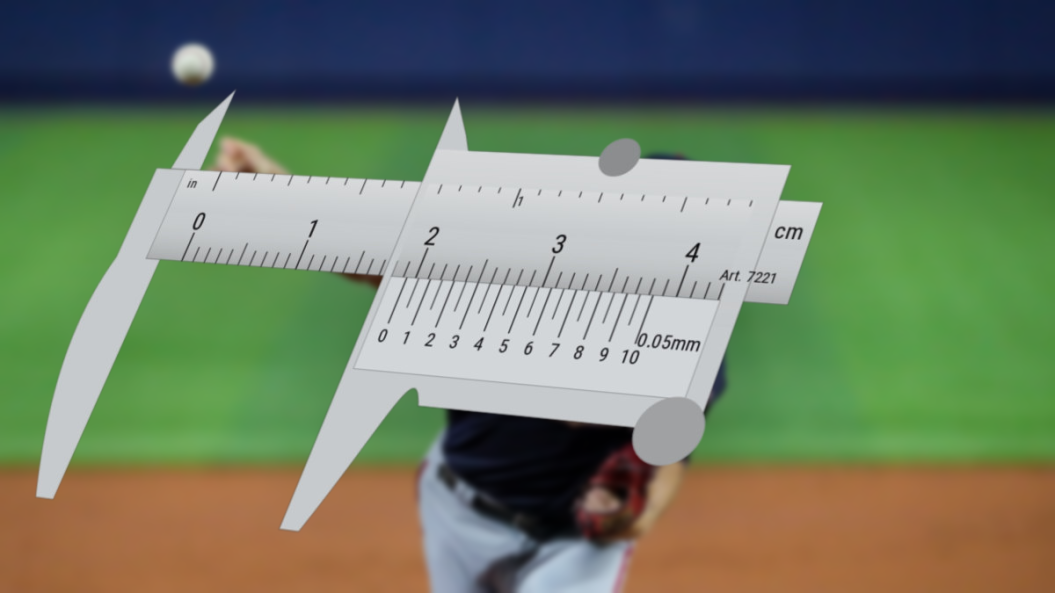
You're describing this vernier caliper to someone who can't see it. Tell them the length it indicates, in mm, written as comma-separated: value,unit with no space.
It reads 19.3,mm
